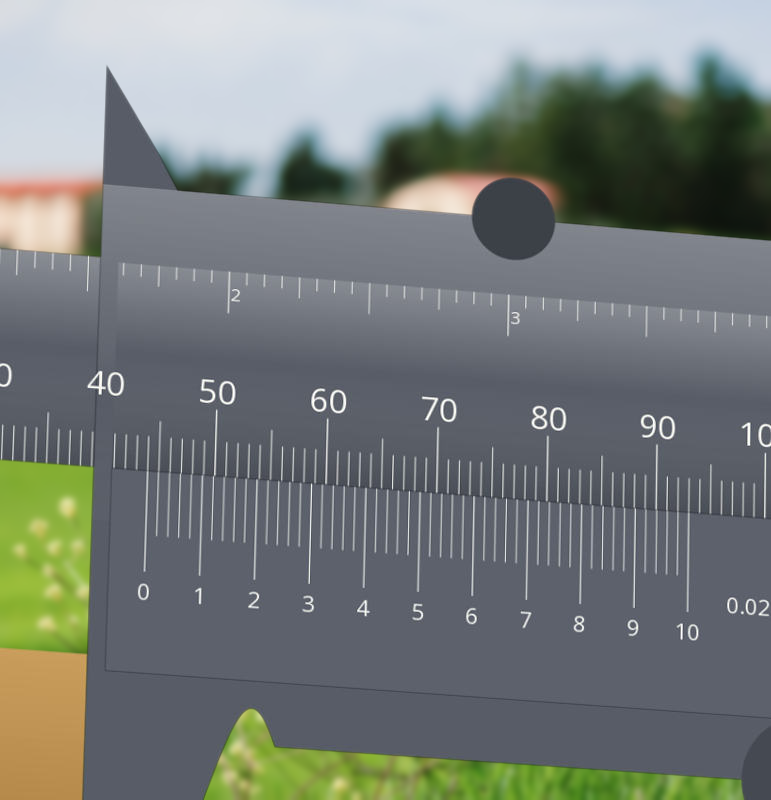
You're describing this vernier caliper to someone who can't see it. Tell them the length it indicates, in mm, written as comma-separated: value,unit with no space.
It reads 44.0,mm
